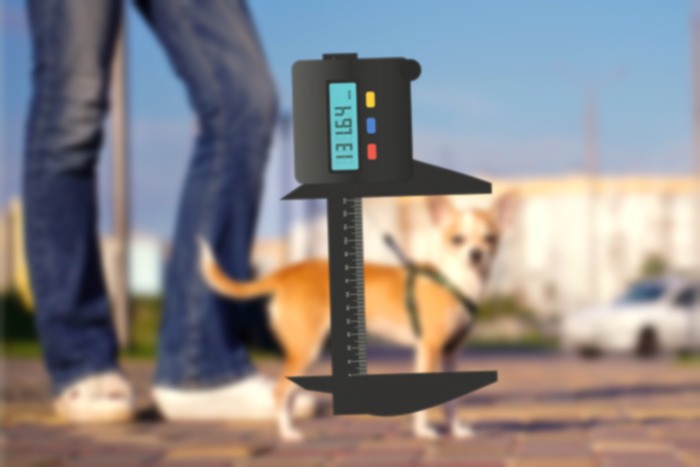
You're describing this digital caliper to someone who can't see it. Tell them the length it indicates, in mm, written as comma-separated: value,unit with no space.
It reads 131.64,mm
